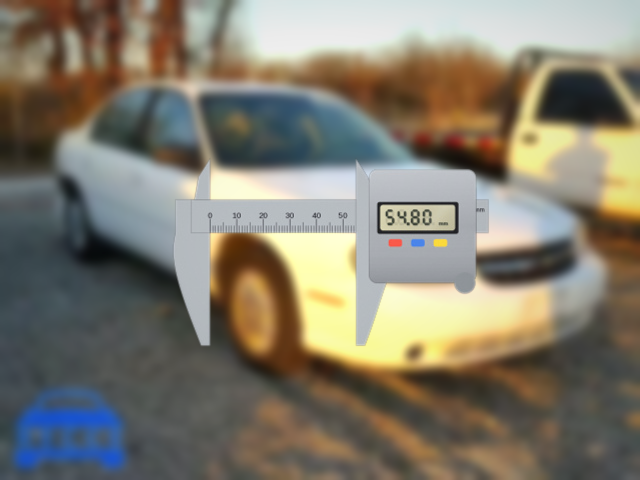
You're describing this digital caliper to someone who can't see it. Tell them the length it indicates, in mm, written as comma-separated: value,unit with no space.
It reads 54.80,mm
